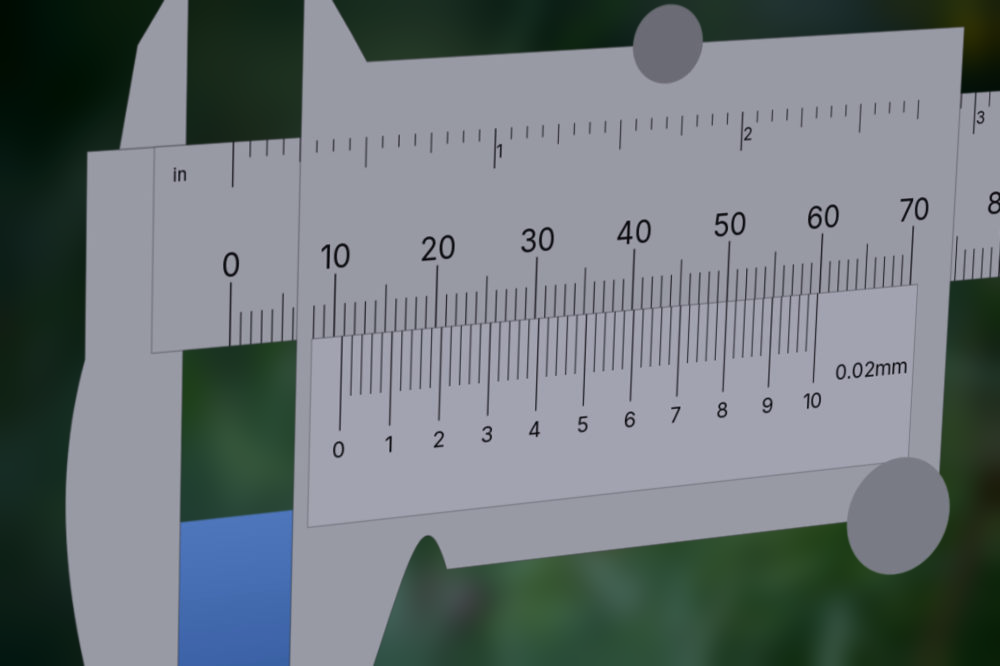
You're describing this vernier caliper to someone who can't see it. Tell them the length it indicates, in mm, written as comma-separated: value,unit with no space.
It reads 10.8,mm
